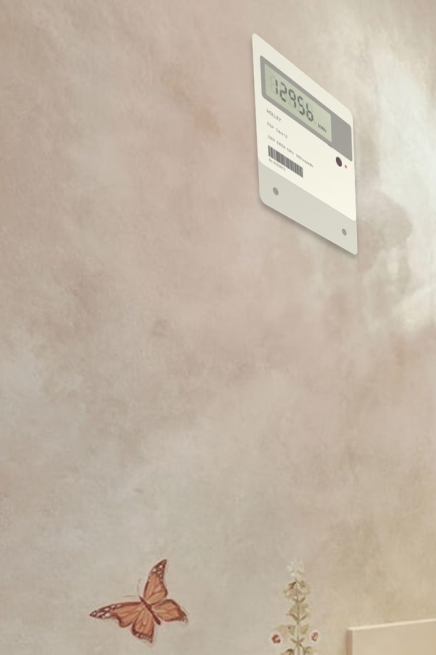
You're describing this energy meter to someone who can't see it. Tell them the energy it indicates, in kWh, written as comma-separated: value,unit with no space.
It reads 12956,kWh
